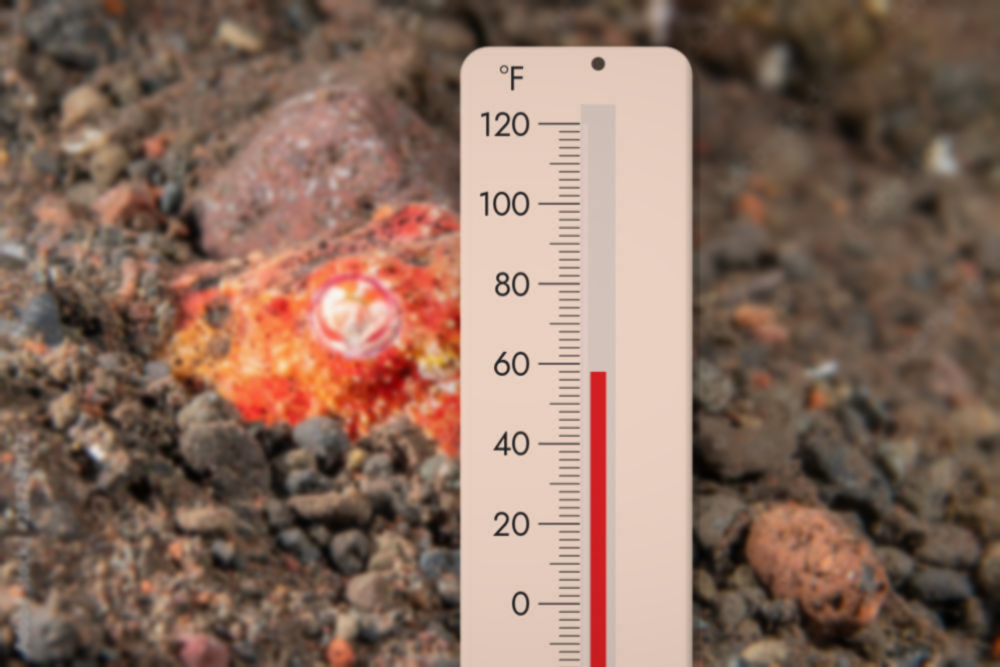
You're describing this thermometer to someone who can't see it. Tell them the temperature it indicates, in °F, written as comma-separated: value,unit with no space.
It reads 58,°F
